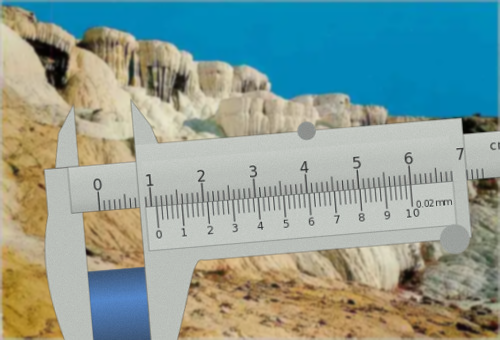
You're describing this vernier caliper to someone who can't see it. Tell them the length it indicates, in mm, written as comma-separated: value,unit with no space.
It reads 11.0,mm
